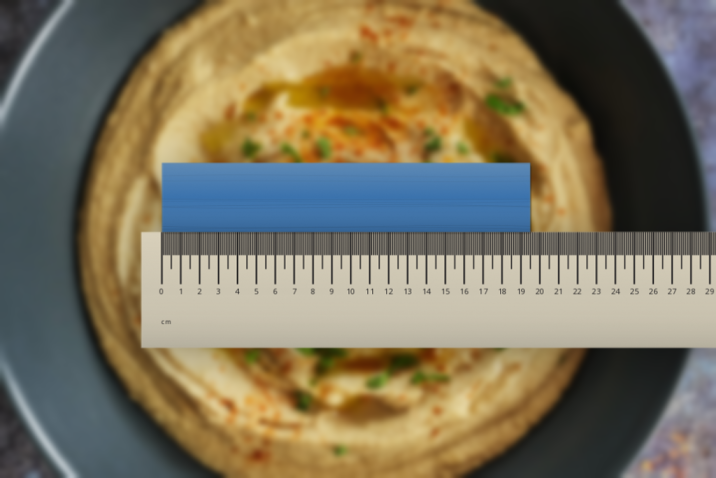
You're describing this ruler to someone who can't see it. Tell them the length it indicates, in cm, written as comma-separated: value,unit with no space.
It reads 19.5,cm
